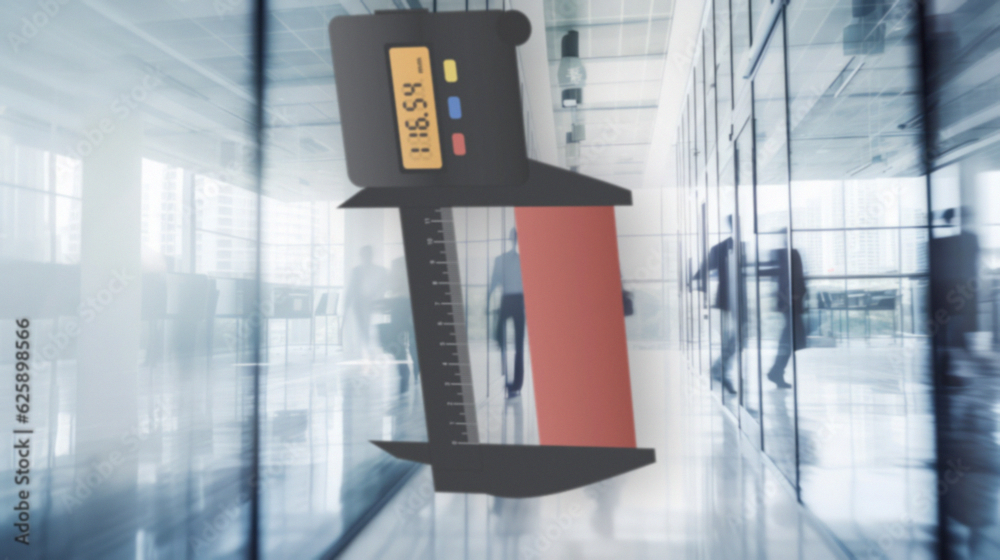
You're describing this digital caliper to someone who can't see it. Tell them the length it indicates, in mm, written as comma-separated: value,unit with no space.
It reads 116.54,mm
